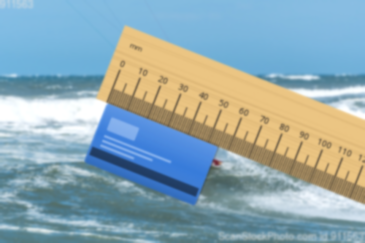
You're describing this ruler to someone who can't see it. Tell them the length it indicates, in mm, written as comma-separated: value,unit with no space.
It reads 55,mm
